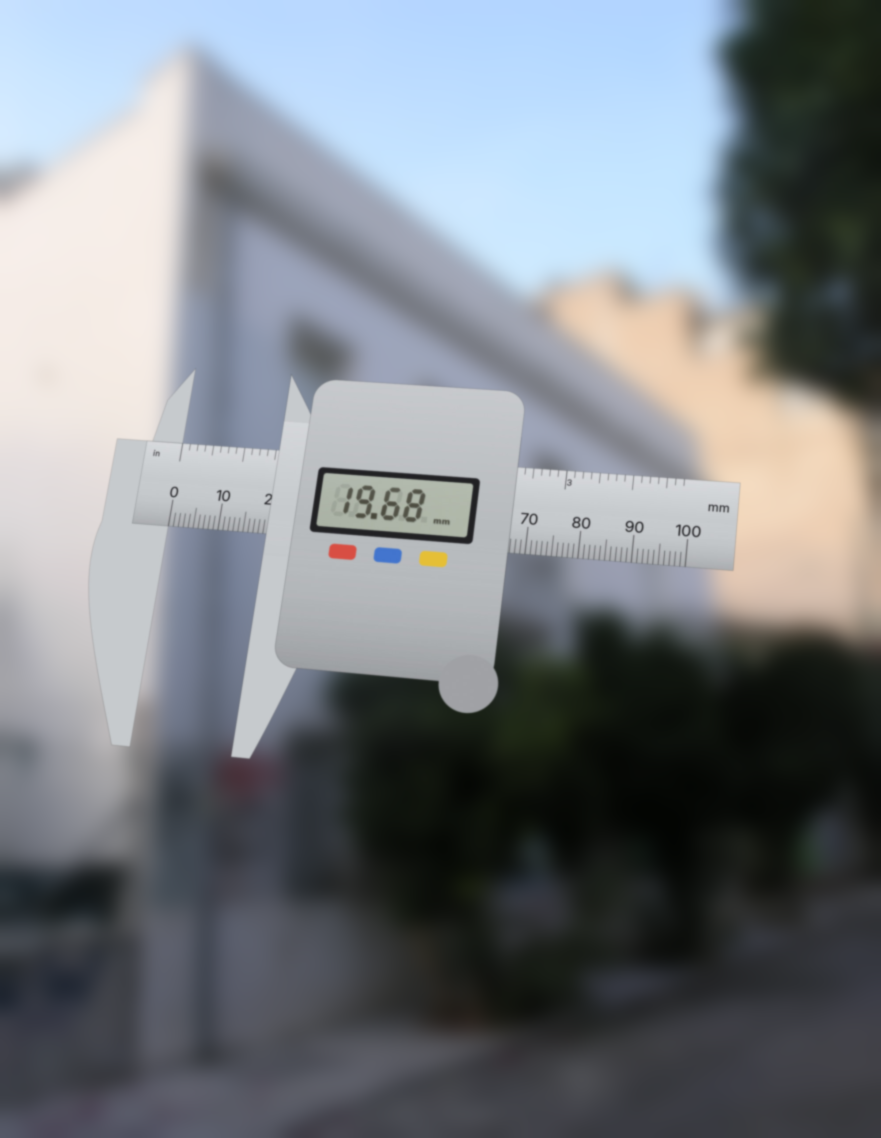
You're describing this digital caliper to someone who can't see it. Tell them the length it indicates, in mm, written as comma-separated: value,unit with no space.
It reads 19.68,mm
